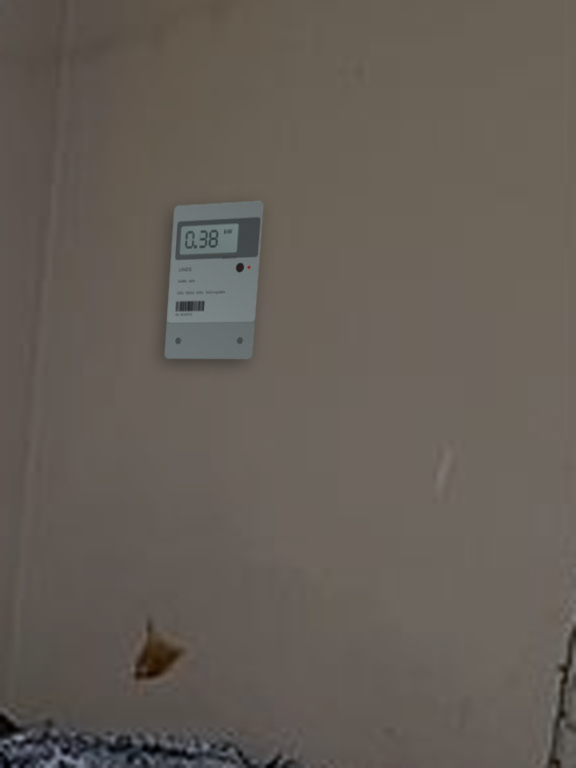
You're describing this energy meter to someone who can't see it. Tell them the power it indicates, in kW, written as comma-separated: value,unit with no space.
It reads 0.38,kW
